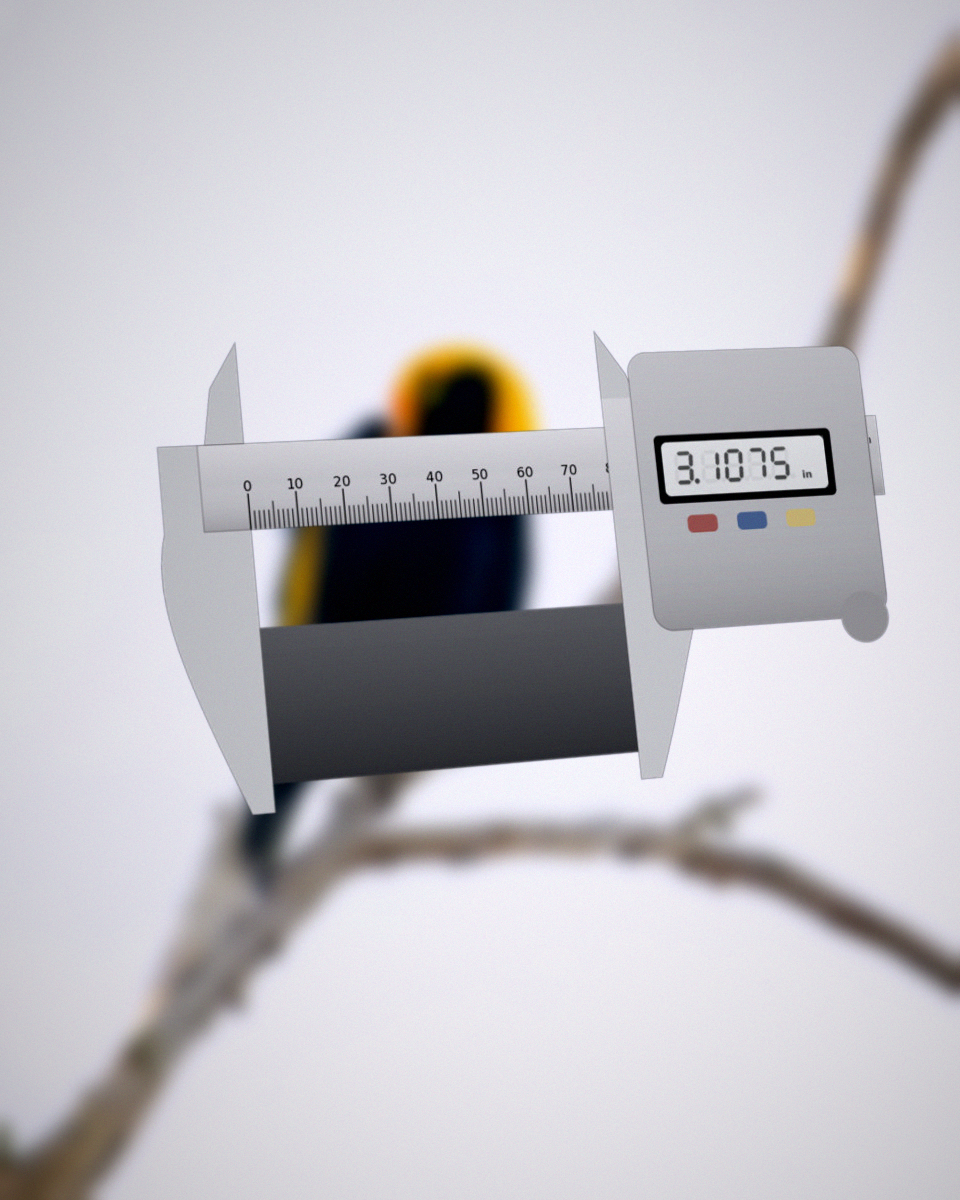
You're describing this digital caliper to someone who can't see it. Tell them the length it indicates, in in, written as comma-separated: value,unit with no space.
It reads 3.1075,in
